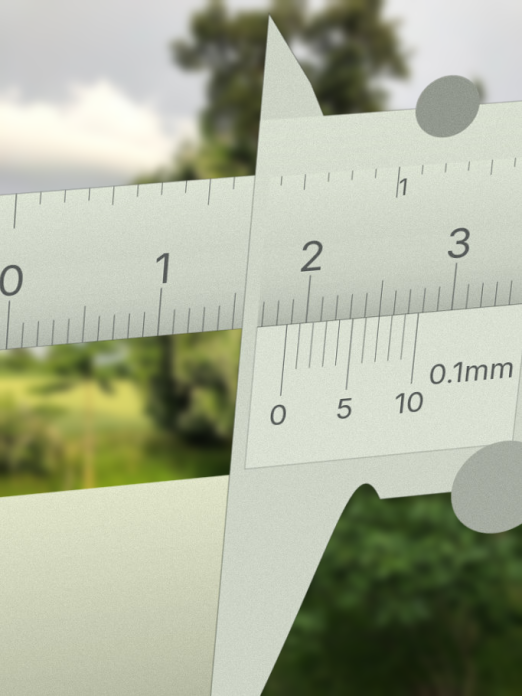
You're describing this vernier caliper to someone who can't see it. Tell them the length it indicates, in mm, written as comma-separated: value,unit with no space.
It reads 18.7,mm
